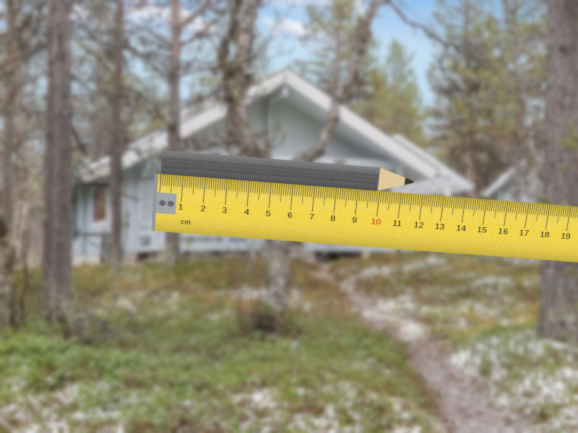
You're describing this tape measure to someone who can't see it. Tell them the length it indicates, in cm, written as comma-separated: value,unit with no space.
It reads 11.5,cm
